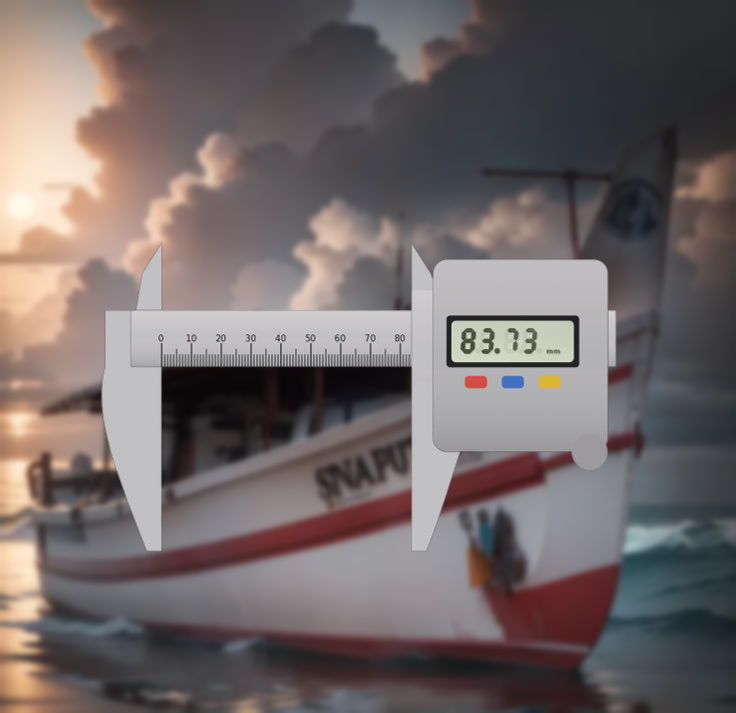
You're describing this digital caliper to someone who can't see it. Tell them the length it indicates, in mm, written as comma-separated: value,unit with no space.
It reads 83.73,mm
